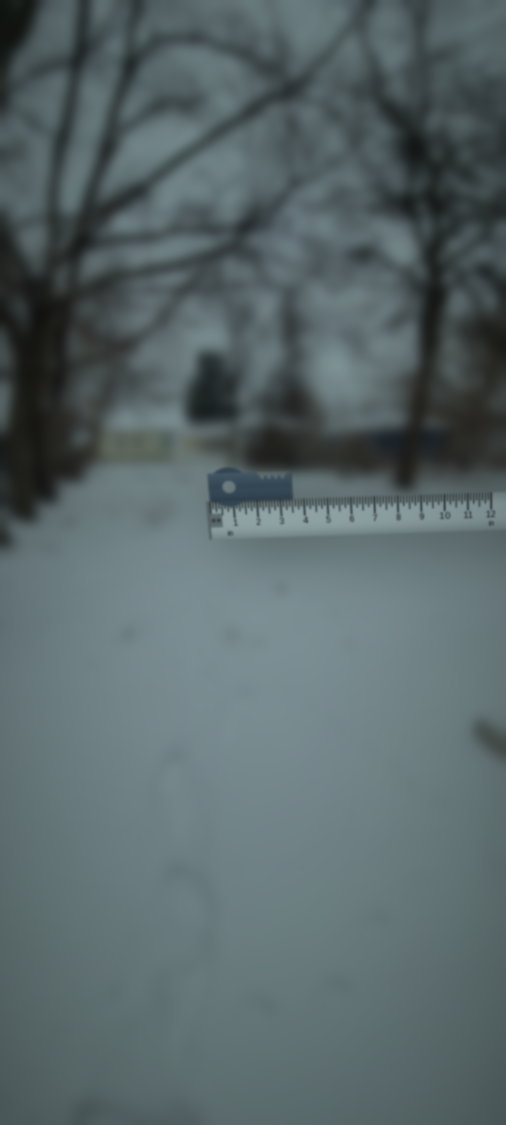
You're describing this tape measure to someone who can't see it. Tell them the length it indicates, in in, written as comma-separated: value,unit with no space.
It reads 3.5,in
